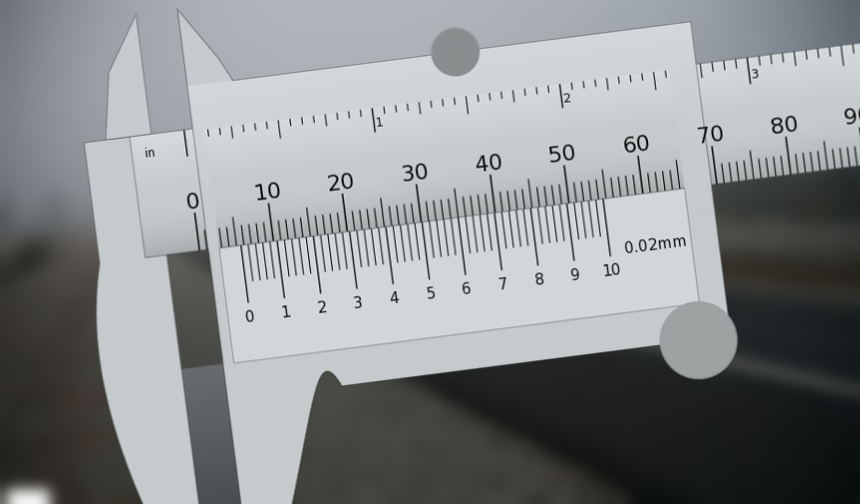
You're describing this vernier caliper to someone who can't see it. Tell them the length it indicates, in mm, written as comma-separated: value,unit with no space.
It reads 5.6,mm
